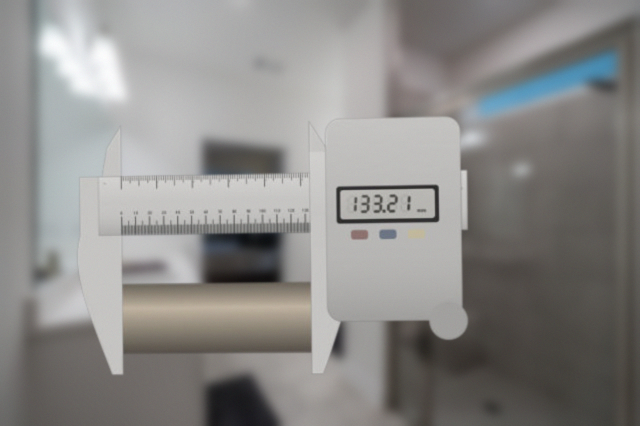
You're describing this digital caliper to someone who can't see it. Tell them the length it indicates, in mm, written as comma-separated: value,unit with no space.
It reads 133.21,mm
